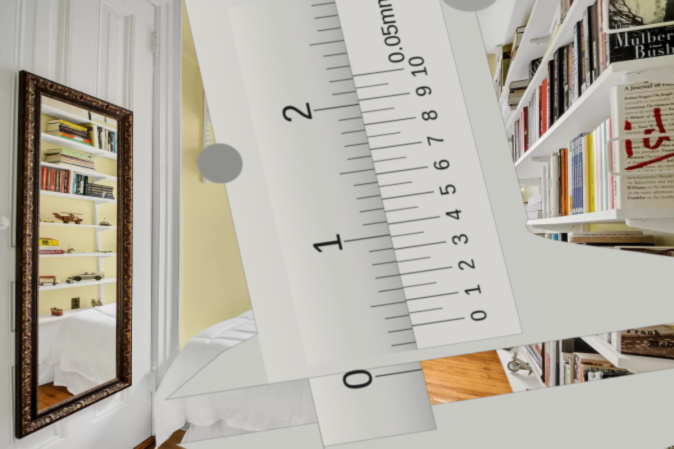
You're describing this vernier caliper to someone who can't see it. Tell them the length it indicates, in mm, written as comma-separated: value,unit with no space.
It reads 3.2,mm
